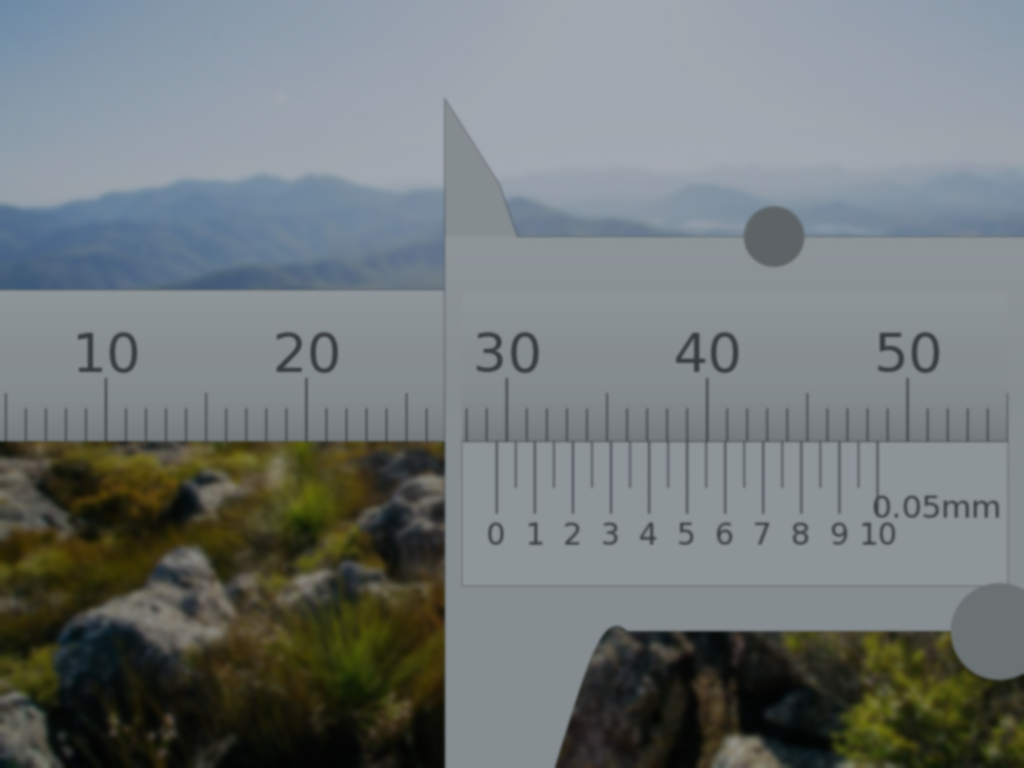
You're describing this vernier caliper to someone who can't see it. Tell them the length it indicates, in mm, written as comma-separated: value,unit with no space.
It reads 29.5,mm
